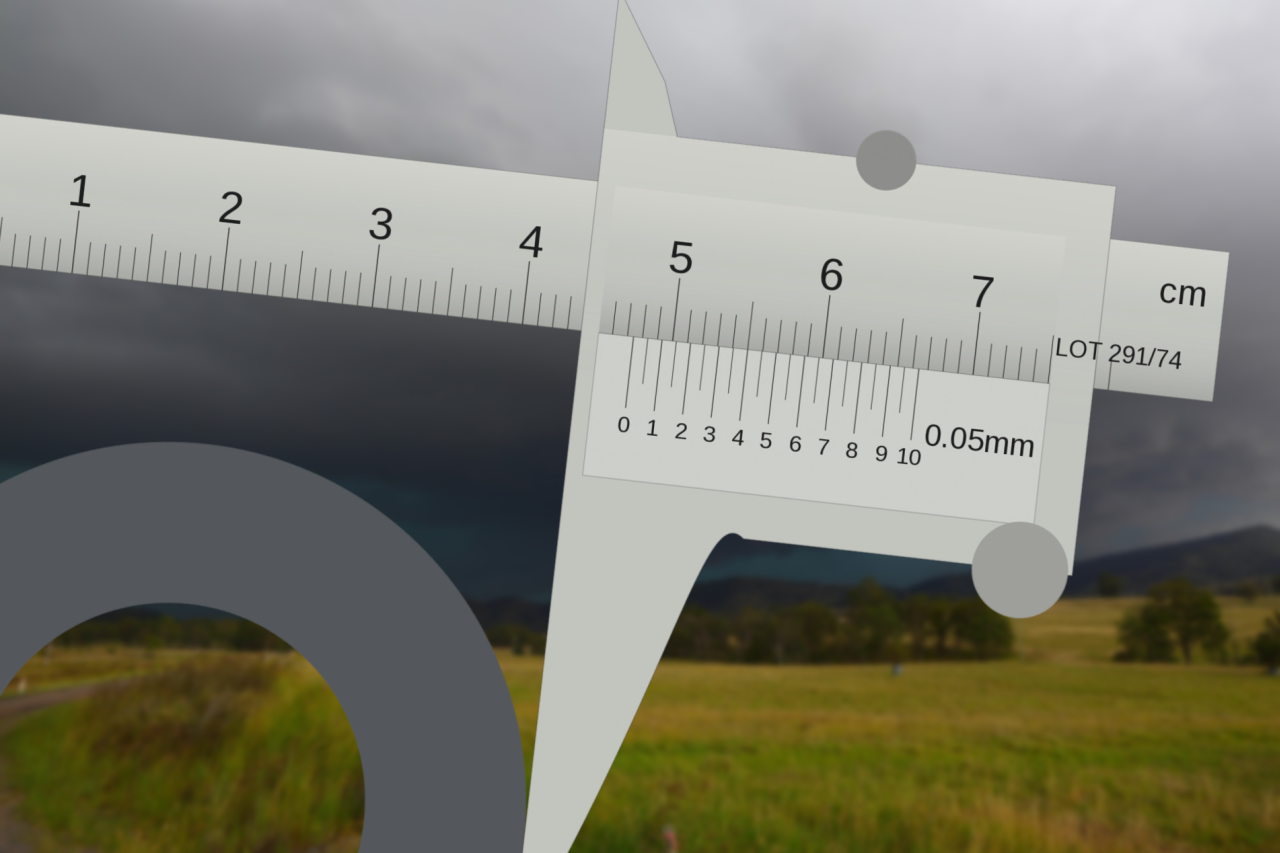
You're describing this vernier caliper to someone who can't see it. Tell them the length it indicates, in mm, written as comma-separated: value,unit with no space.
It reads 47.4,mm
